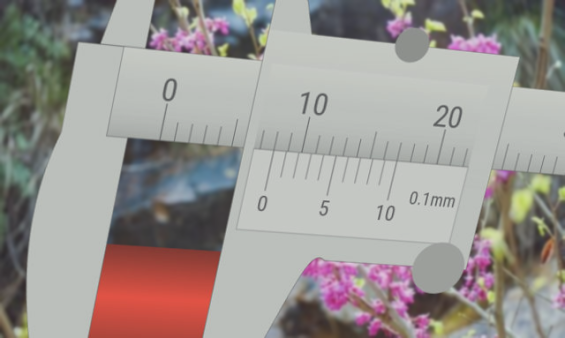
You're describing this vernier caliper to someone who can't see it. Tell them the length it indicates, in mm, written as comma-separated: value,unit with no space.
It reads 8.0,mm
